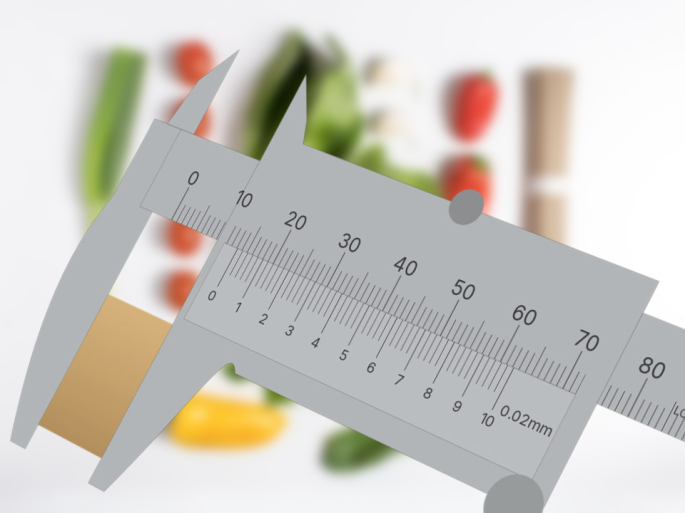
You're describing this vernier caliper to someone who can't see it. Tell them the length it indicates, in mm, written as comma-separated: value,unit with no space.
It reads 13.2,mm
